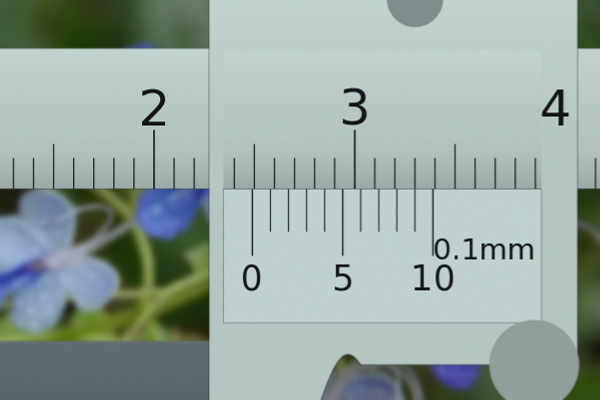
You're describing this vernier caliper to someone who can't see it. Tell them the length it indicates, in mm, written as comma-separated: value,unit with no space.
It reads 24.9,mm
